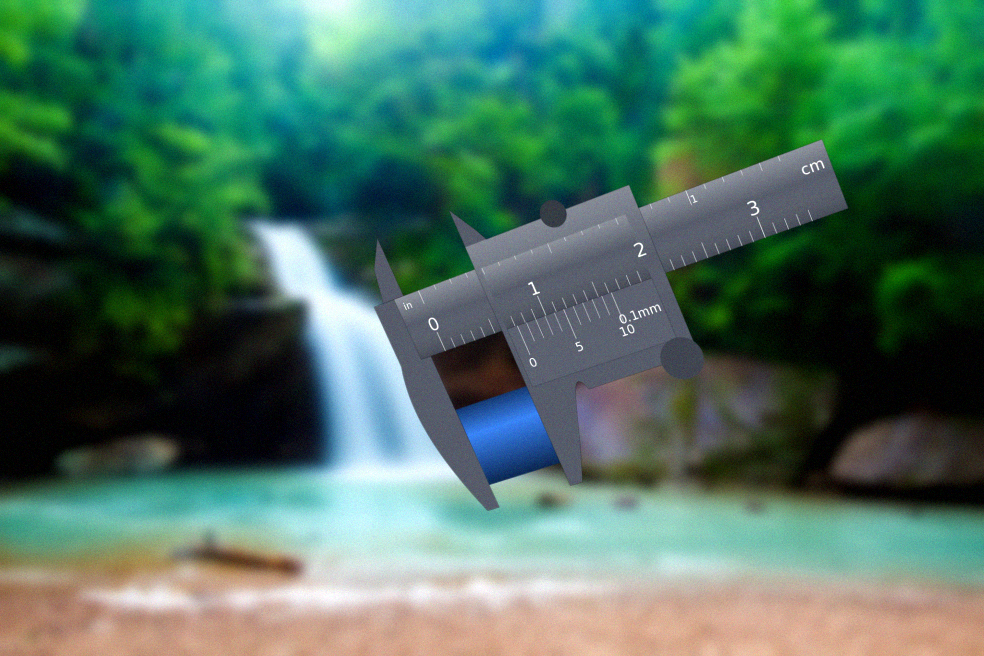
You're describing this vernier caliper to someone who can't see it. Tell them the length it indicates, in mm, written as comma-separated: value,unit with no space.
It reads 7.2,mm
